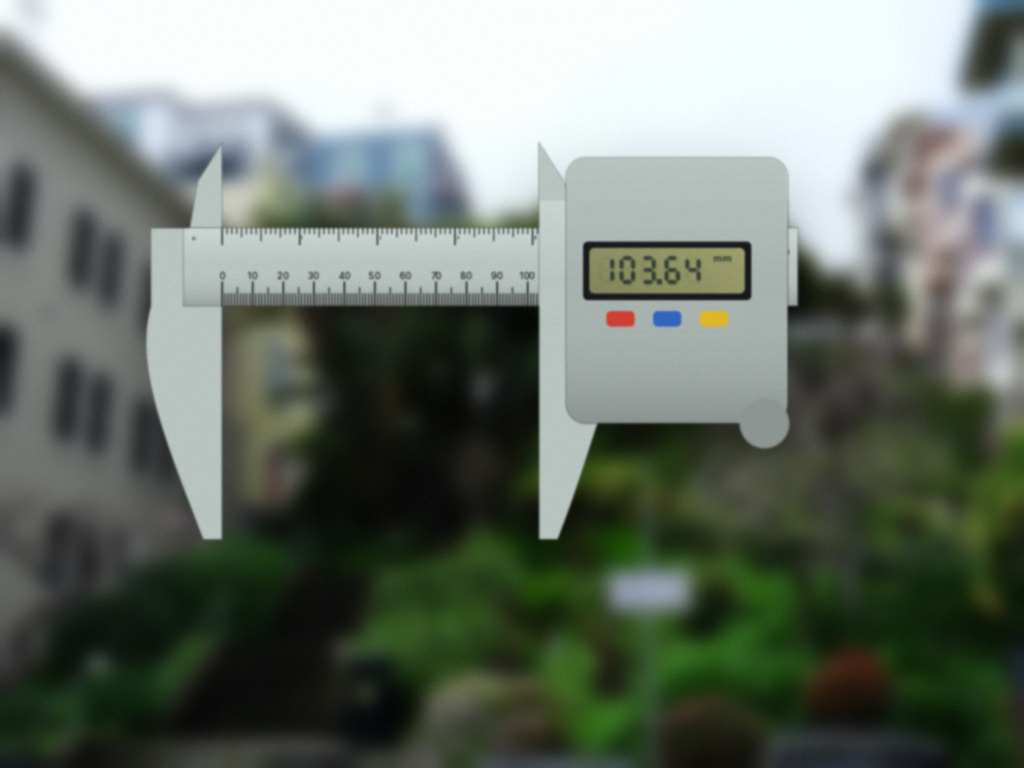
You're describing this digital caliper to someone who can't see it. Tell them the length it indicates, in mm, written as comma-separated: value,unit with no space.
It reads 103.64,mm
